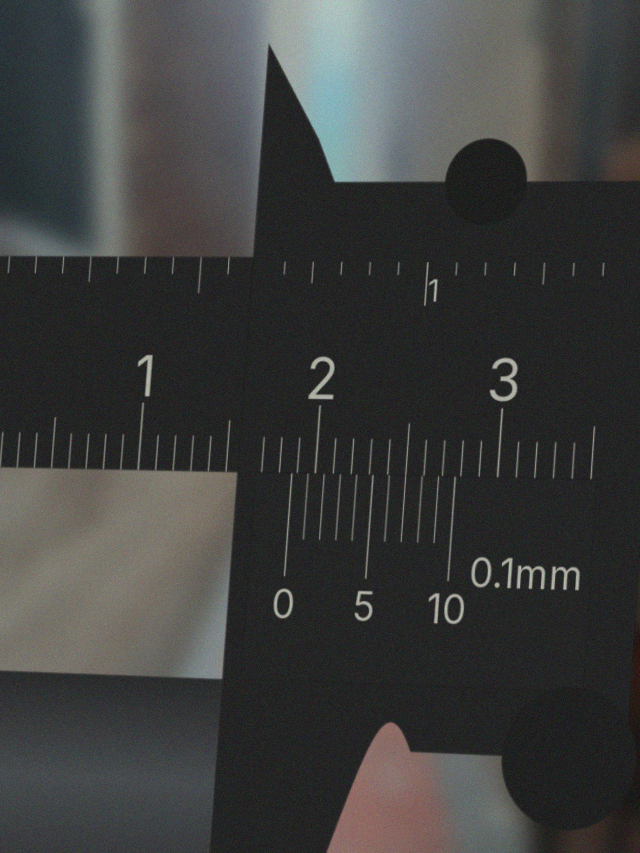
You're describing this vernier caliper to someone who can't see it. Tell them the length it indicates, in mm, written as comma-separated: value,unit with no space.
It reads 18.7,mm
